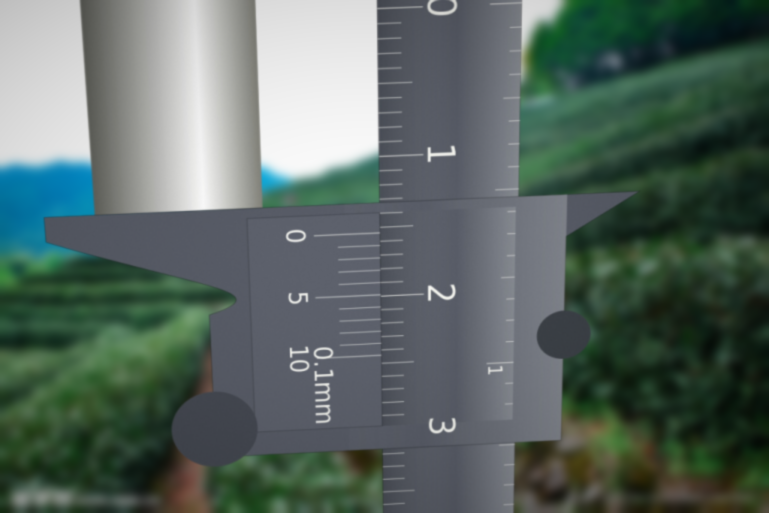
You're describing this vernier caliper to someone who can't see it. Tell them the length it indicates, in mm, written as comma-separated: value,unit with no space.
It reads 15.4,mm
